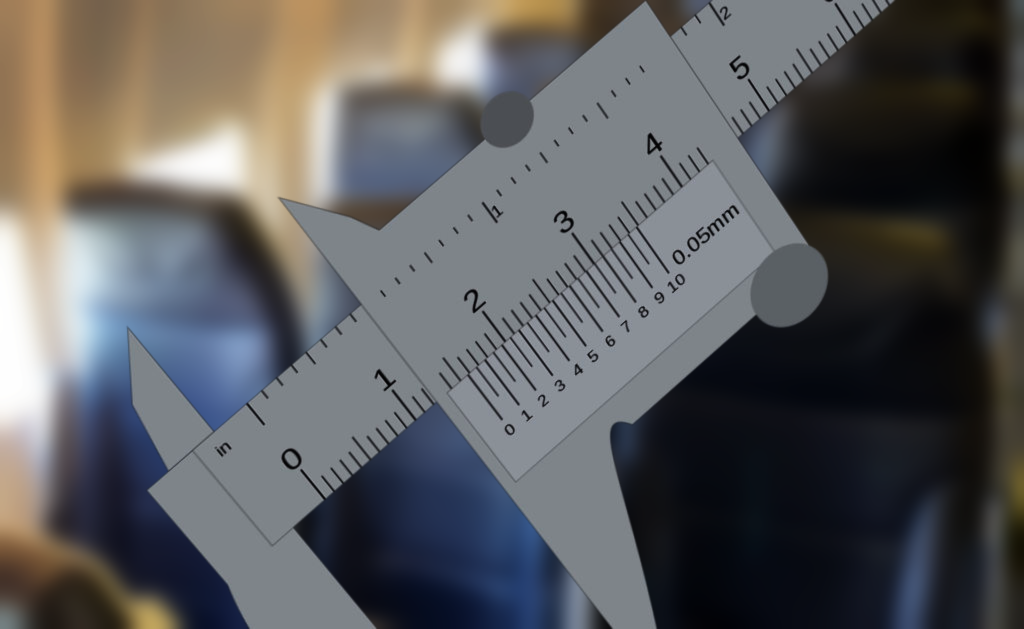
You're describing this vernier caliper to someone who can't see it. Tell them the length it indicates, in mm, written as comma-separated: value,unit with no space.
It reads 15.8,mm
